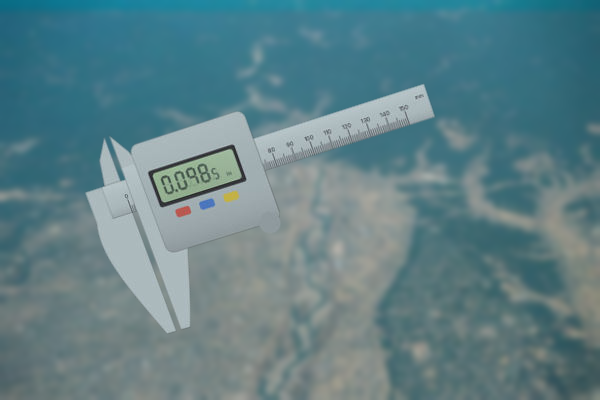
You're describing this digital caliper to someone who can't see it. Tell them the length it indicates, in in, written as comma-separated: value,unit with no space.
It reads 0.0985,in
